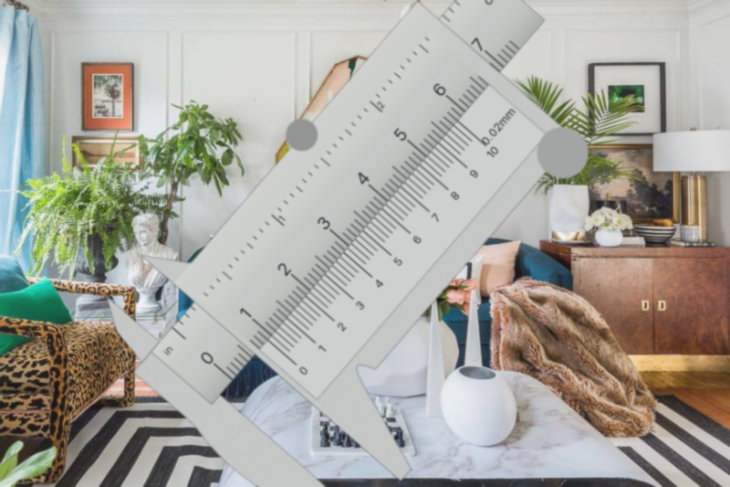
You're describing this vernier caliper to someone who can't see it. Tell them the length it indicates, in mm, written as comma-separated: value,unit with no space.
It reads 9.0,mm
